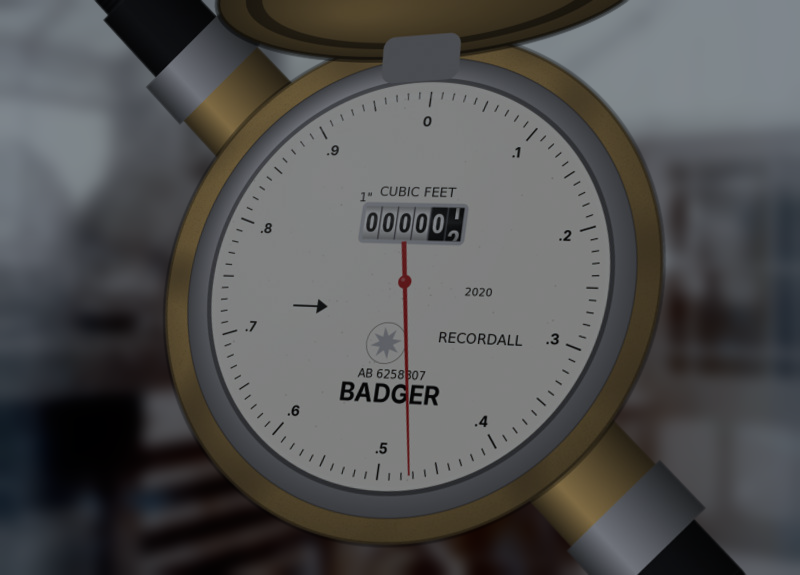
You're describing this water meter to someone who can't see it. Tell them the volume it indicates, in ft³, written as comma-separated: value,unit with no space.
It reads 1.47,ft³
